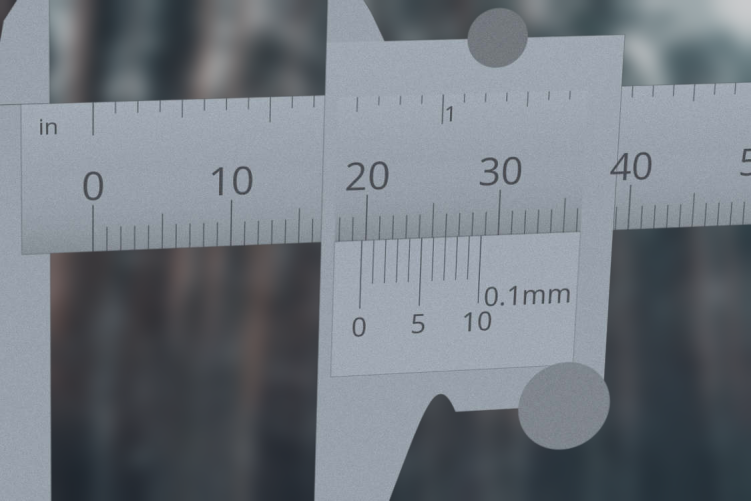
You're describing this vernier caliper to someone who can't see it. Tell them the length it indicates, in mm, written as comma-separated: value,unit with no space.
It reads 19.7,mm
